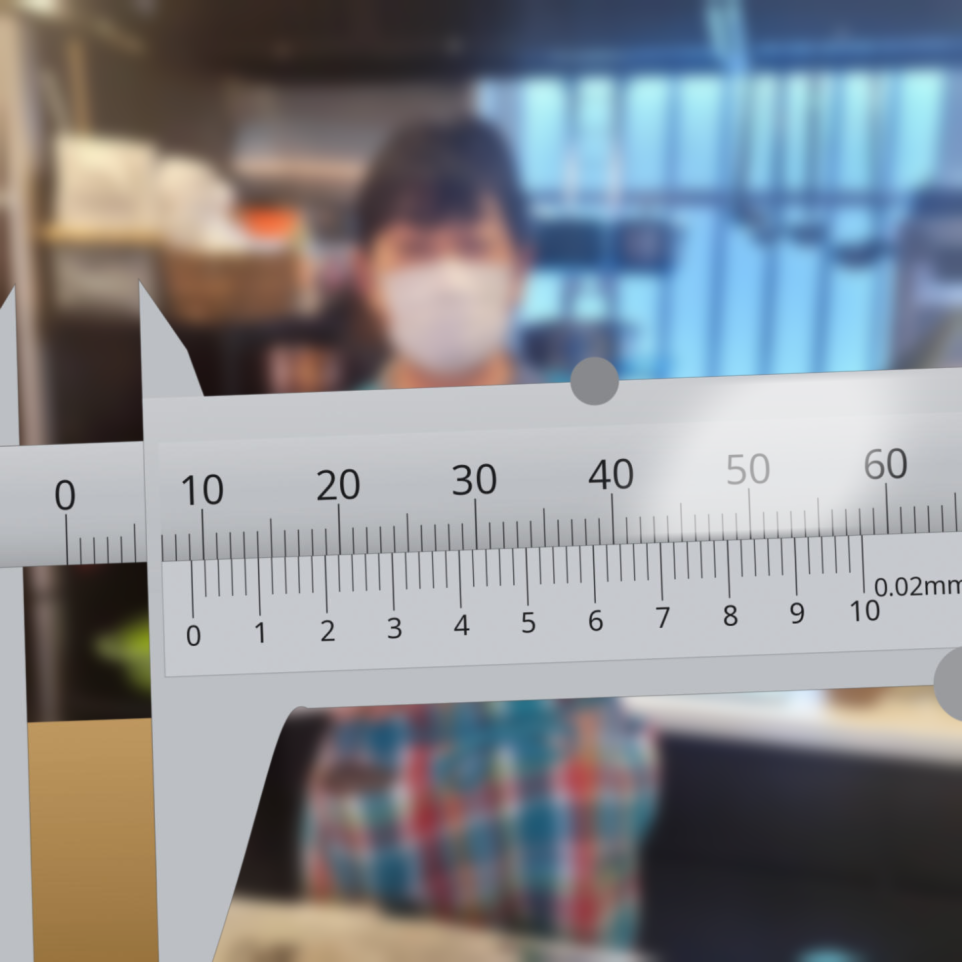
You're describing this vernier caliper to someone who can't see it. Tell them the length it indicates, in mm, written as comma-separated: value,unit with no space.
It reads 9.1,mm
